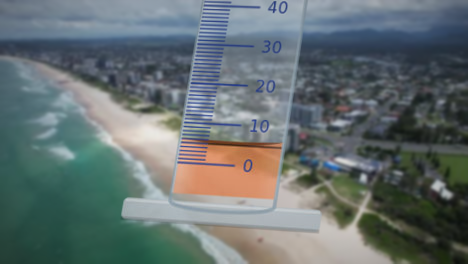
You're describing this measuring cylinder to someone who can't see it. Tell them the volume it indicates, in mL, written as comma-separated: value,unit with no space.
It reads 5,mL
